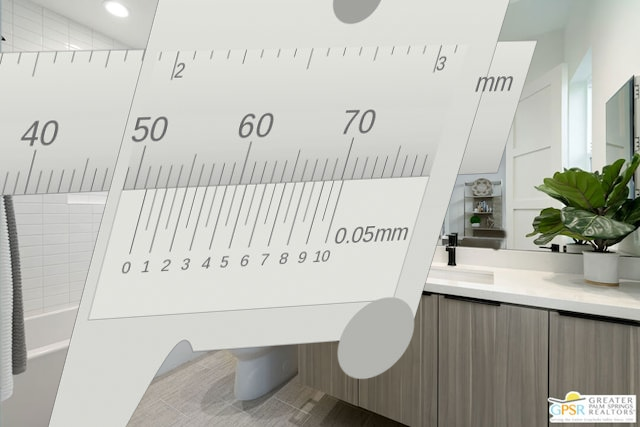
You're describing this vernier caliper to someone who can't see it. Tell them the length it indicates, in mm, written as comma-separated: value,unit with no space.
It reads 51.2,mm
